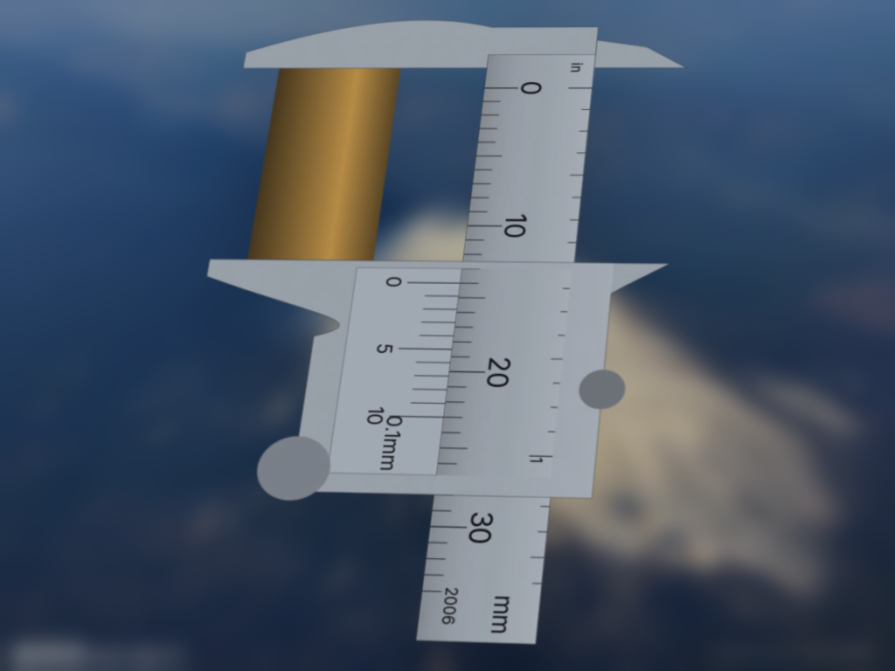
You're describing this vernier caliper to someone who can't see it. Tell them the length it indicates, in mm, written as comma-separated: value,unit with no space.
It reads 14.0,mm
